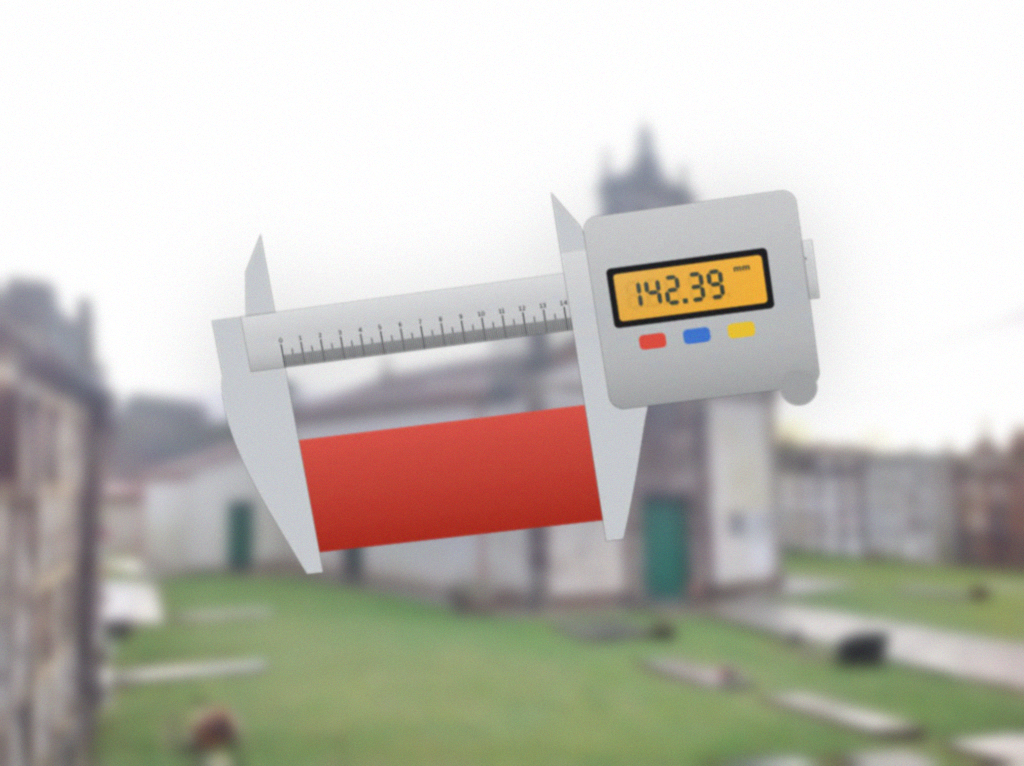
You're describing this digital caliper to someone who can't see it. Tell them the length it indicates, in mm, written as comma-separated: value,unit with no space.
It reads 142.39,mm
